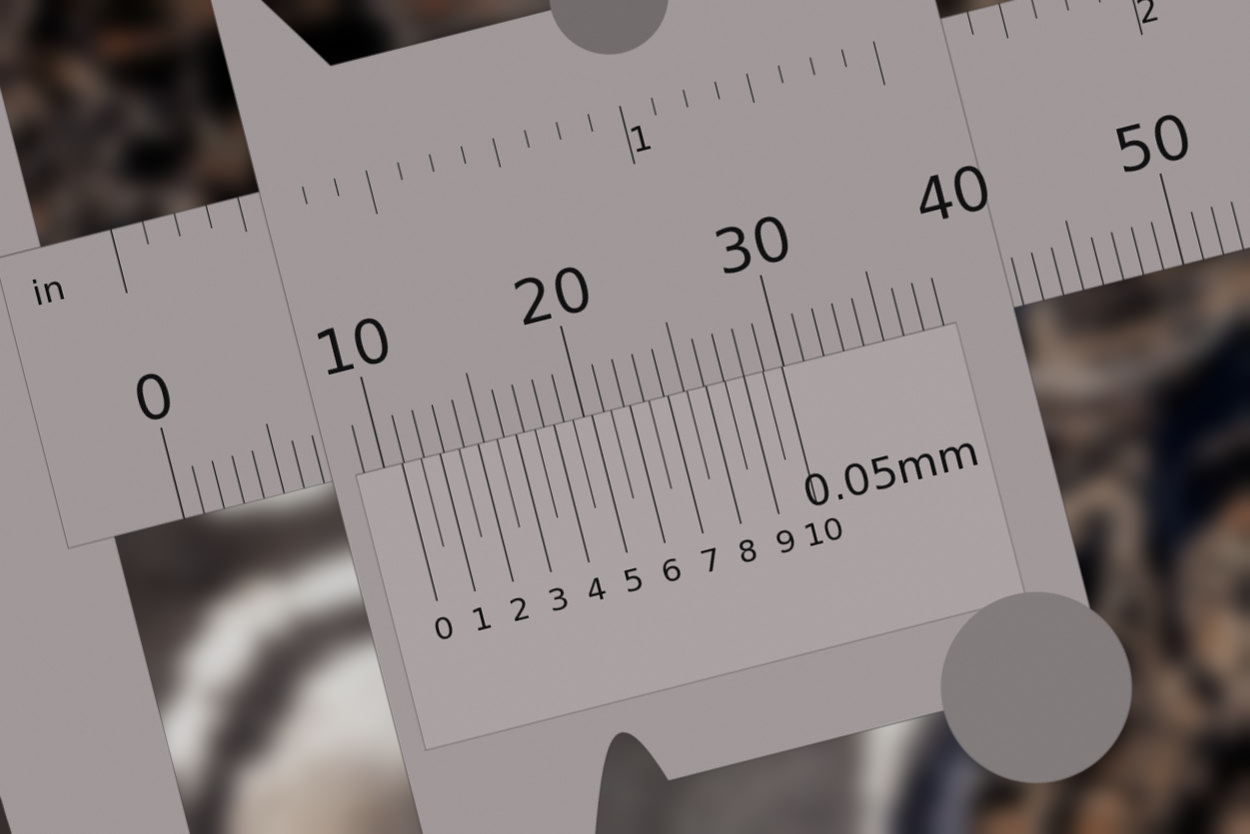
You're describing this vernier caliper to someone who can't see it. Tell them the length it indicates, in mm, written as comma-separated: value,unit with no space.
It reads 10.9,mm
